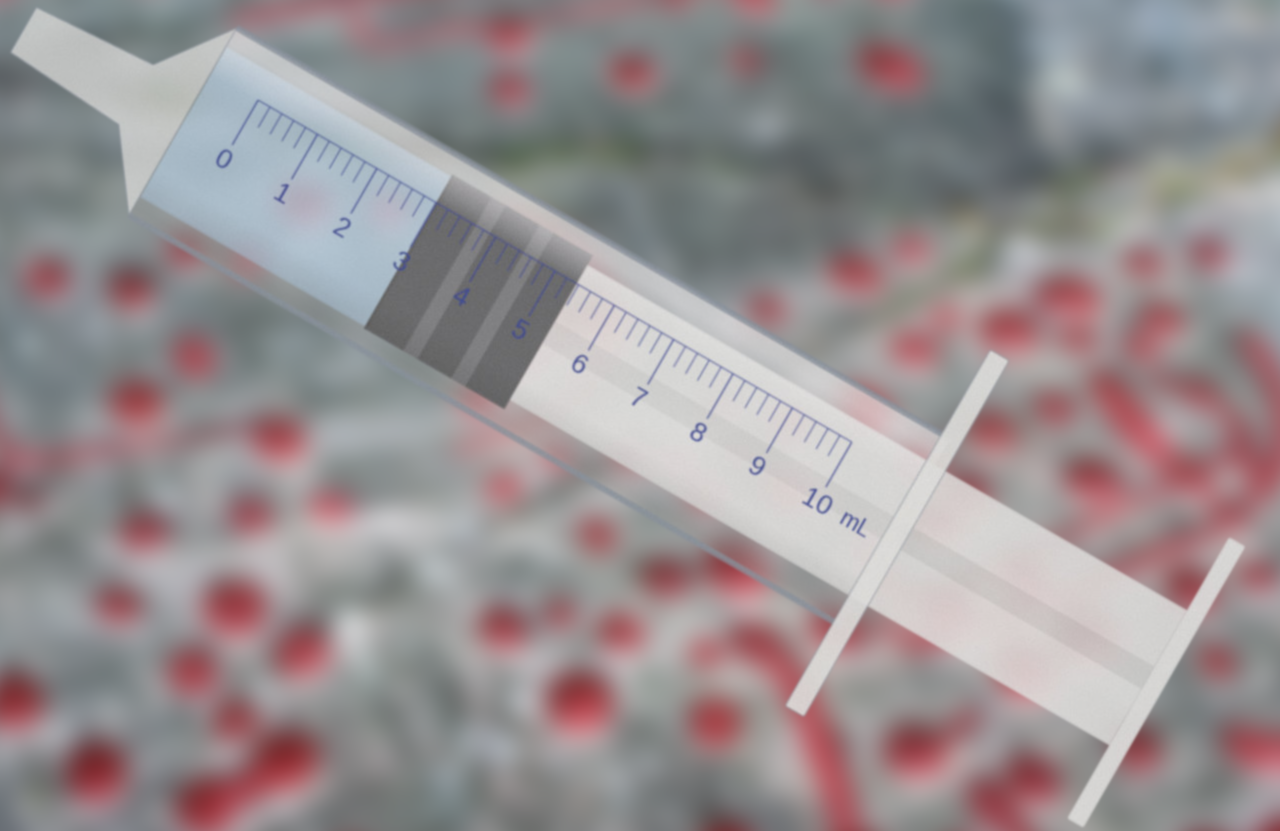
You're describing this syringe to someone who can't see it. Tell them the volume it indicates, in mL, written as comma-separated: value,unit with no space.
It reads 3,mL
